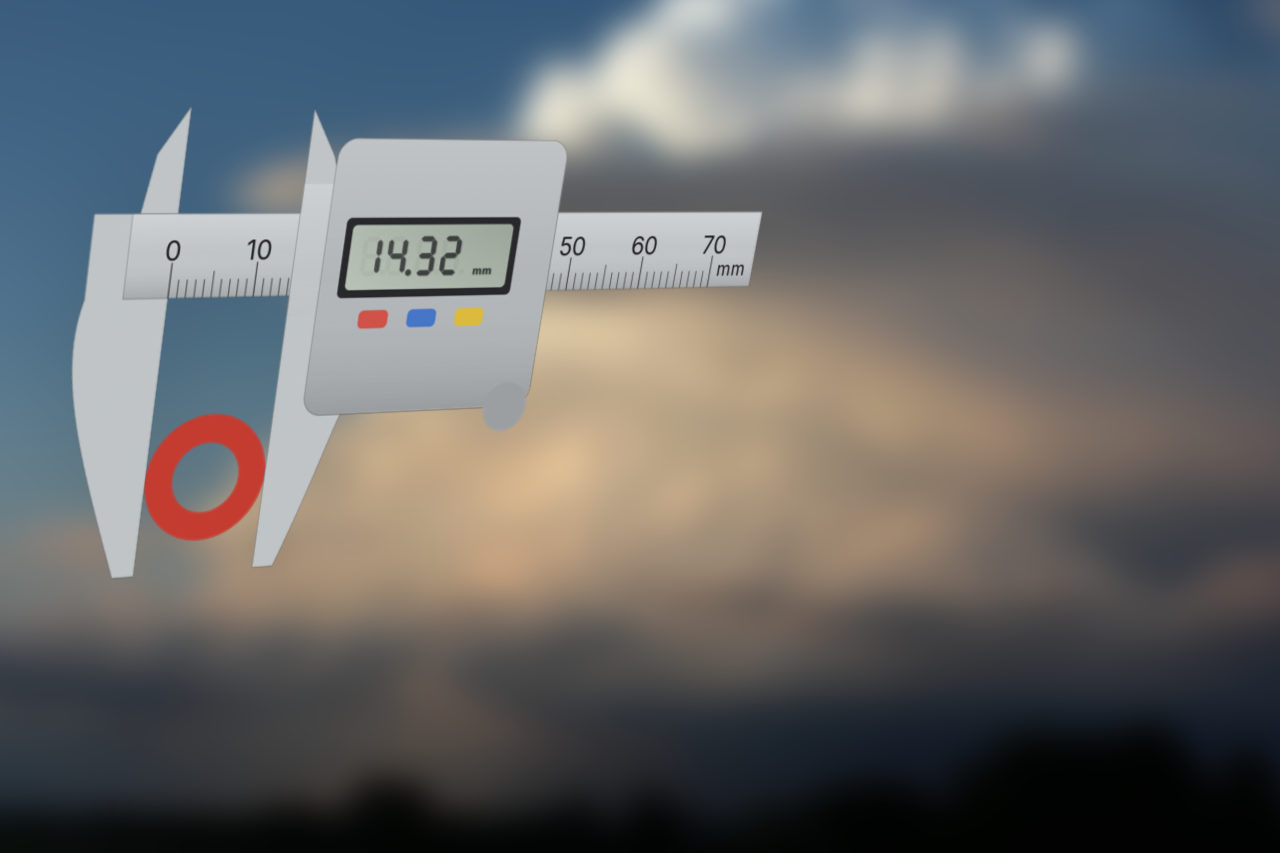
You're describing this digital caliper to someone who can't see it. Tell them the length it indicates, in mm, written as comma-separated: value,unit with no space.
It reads 14.32,mm
